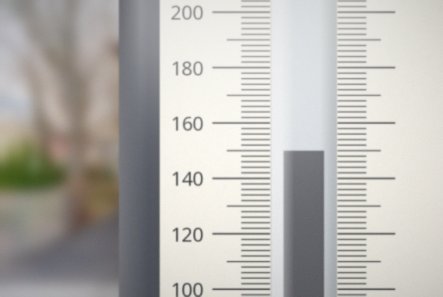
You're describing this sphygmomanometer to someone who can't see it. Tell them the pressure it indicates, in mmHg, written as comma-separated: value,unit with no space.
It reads 150,mmHg
